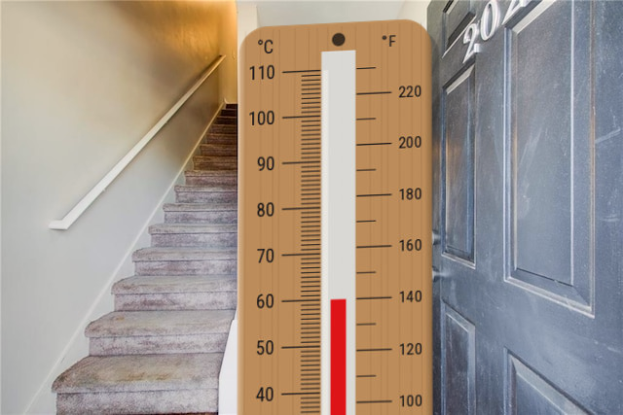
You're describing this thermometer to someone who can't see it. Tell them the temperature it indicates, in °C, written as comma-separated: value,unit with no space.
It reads 60,°C
